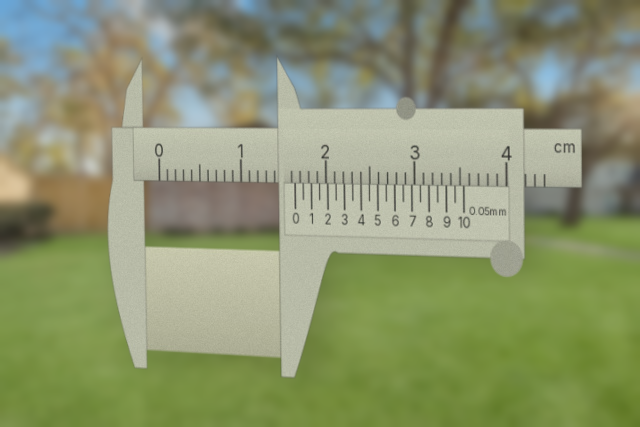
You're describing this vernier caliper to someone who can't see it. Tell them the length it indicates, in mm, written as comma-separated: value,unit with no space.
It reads 16.4,mm
